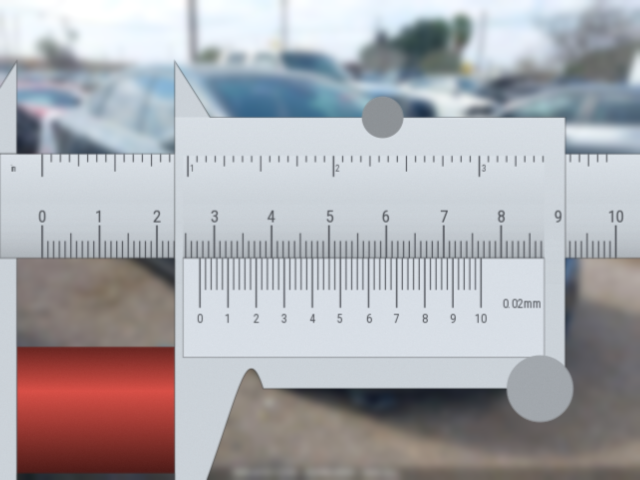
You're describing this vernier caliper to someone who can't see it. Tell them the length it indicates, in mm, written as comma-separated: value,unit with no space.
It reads 27.5,mm
